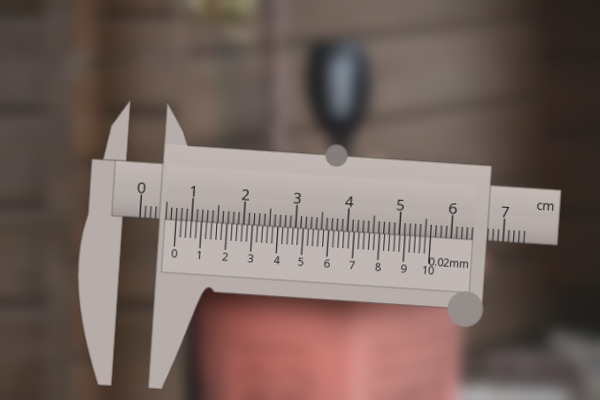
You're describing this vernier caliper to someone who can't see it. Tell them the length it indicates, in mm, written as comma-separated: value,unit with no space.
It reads 7.0,mm
